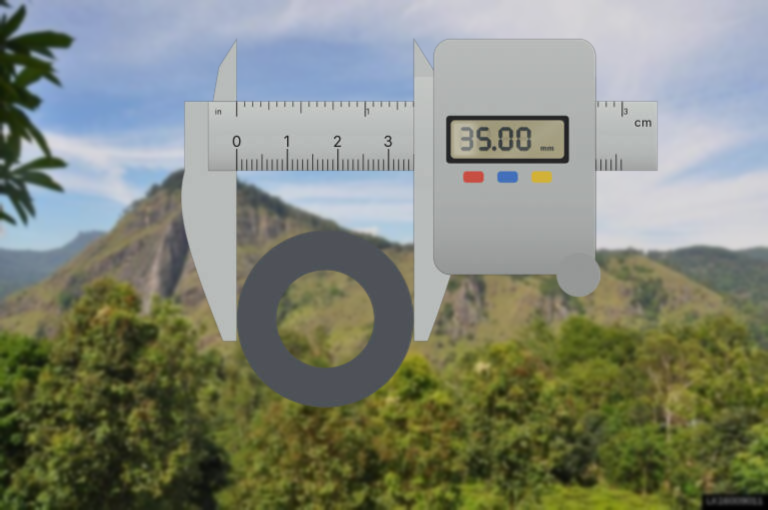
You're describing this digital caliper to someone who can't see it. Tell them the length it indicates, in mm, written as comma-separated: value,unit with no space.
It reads 35.00,mm
